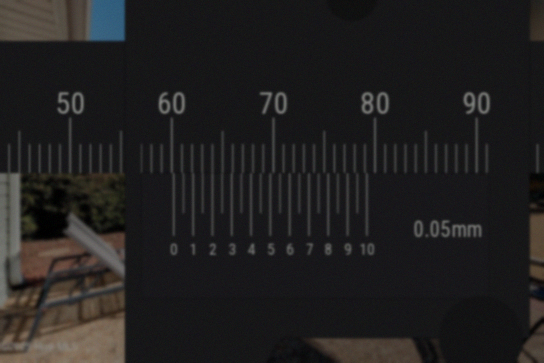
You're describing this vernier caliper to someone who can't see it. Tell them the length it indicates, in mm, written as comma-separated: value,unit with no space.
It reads 60.2,mm
